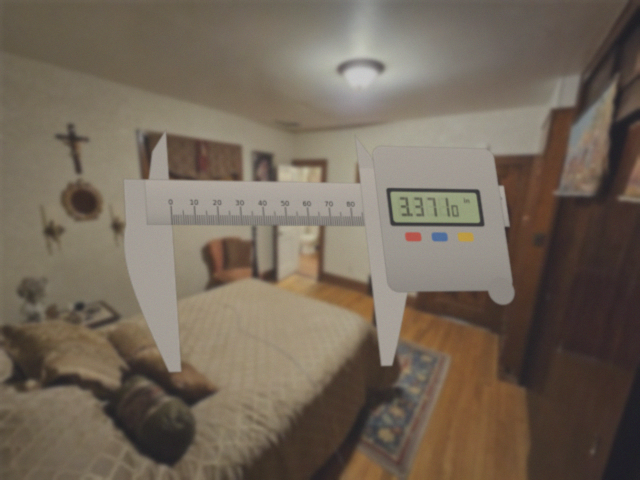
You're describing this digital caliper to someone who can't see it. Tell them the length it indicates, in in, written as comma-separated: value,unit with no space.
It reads 3.3710,in
